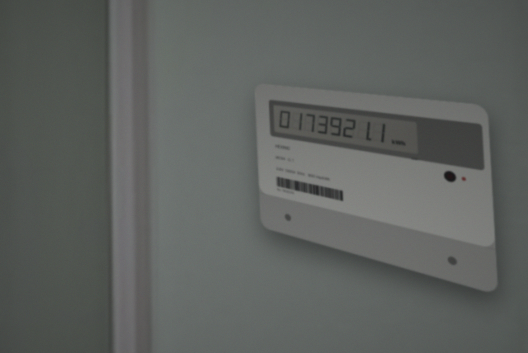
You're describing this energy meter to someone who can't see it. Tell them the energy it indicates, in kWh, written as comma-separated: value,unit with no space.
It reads 173921.1,kWh
